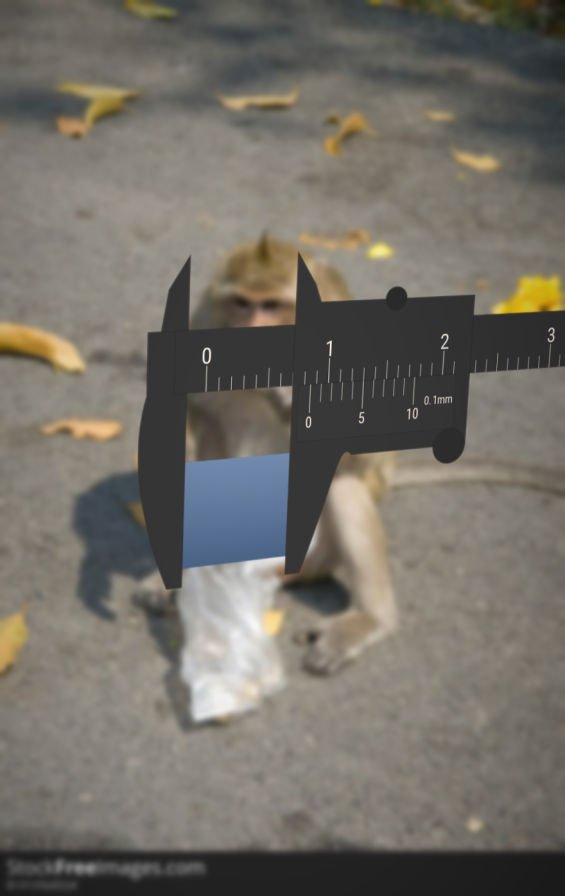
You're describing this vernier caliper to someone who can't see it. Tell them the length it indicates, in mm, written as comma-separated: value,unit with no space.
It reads 8.5,mm
